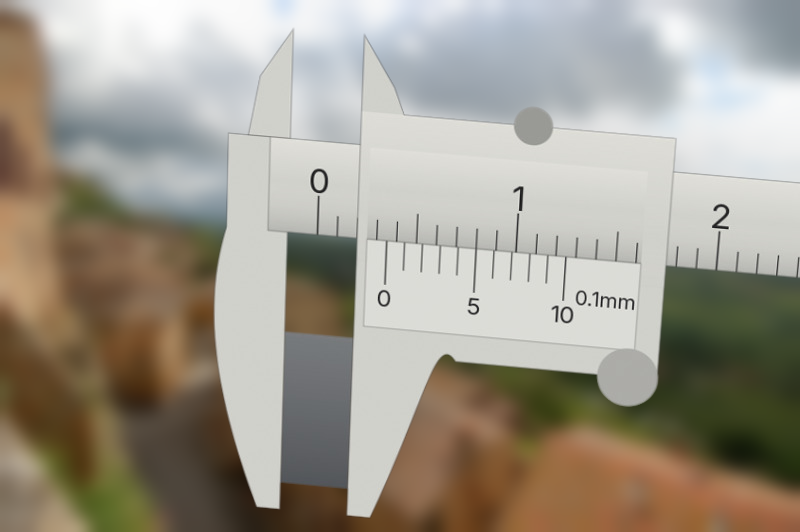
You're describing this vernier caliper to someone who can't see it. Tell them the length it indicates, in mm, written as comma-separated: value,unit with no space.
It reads 3.5,mm
